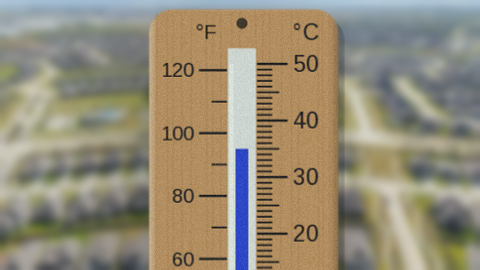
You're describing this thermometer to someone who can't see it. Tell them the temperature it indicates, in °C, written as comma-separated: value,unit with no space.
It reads 35,°C
